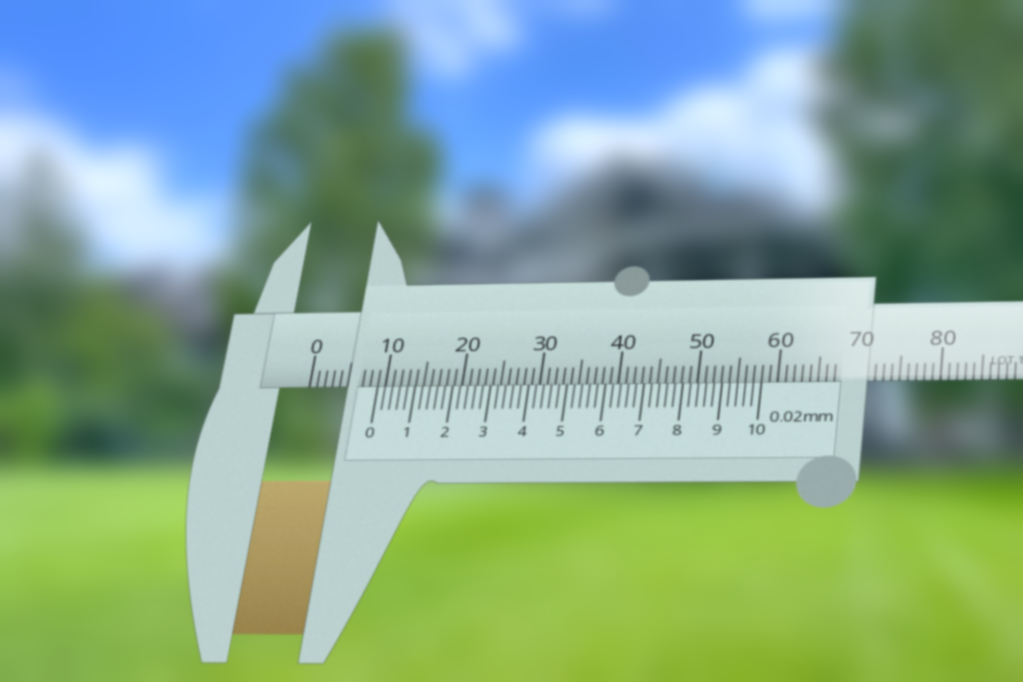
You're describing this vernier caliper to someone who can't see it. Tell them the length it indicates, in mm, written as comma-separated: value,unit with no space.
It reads 9.0,mm
